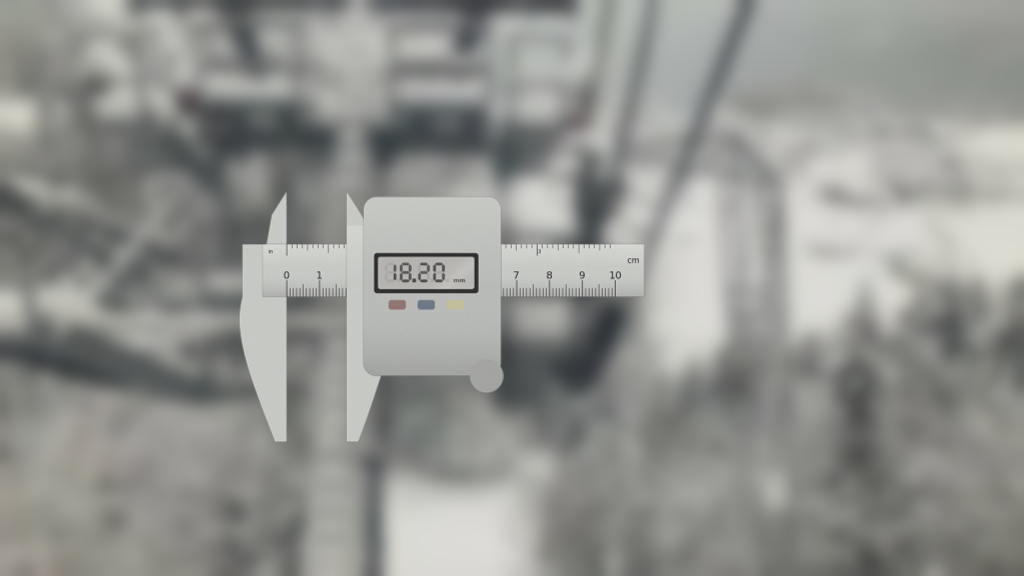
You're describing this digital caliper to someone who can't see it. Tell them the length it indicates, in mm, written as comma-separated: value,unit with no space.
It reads 18.20,mm
